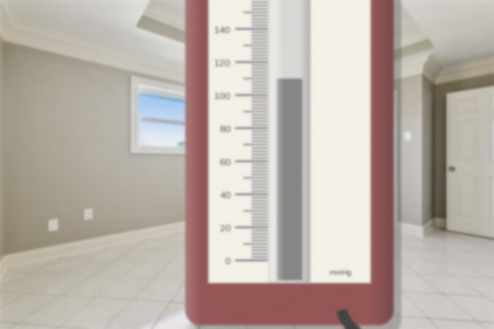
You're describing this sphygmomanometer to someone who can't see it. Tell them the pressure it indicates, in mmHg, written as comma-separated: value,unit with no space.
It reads 110,mmHg
